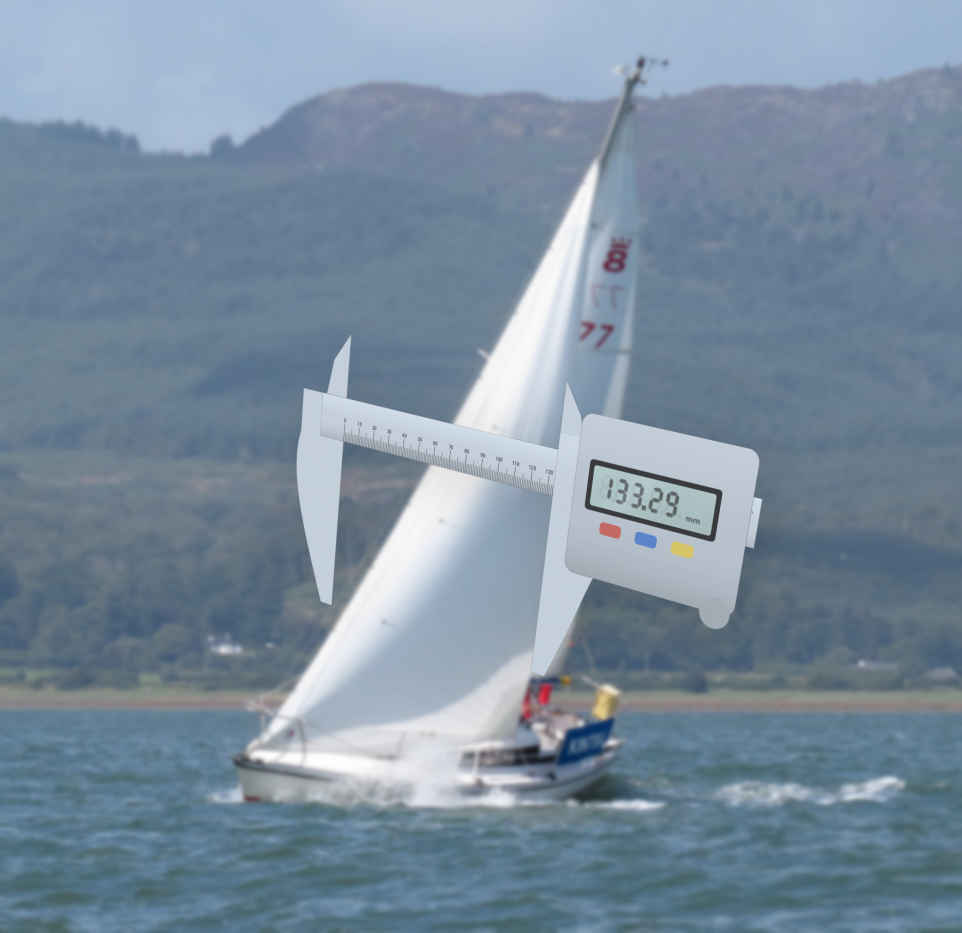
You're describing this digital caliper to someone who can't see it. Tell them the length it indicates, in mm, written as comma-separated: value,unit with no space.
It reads 133.29,mm
